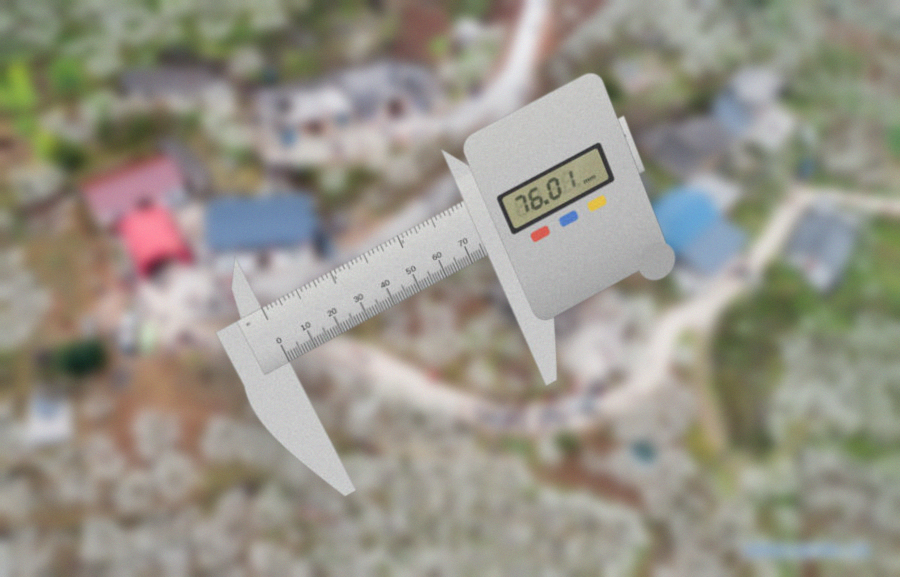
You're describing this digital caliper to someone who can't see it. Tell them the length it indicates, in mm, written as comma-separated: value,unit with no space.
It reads 76.01,mm
